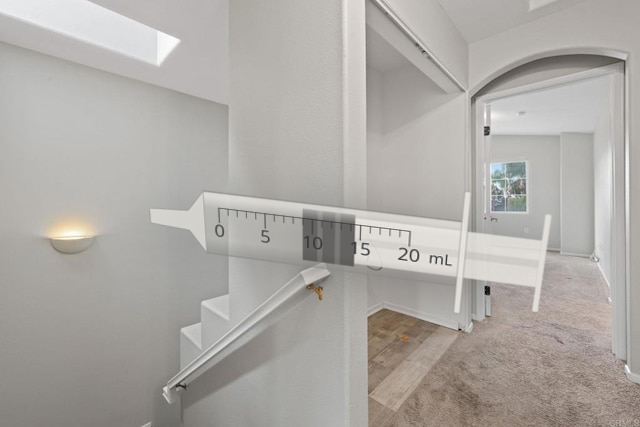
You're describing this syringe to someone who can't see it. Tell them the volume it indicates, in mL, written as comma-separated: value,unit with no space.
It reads 9,mL
